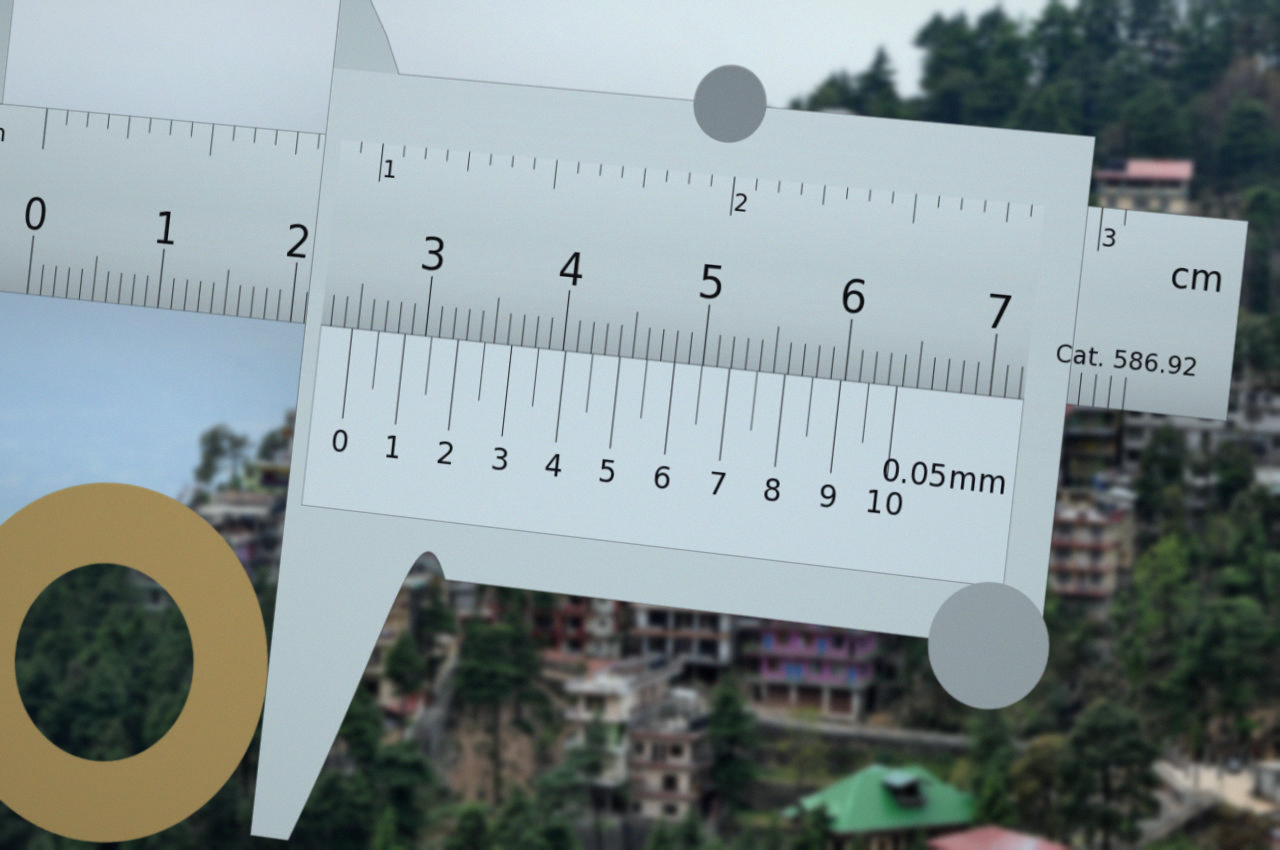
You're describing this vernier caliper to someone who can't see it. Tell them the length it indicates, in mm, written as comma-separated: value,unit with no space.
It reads 24.6,mm
